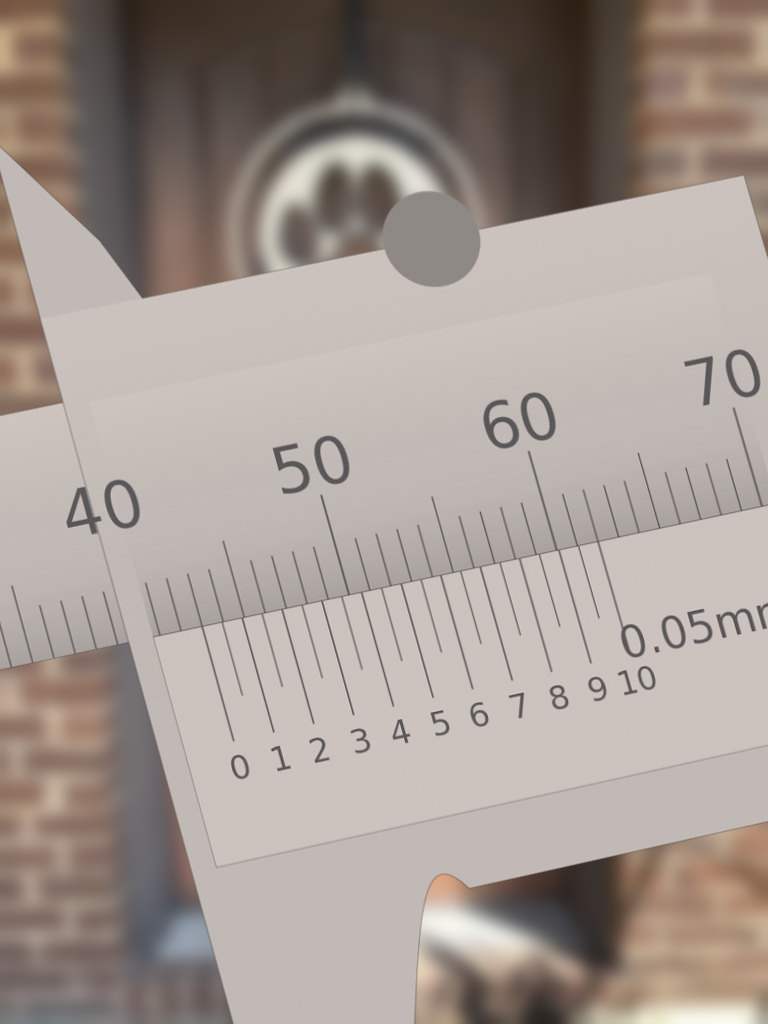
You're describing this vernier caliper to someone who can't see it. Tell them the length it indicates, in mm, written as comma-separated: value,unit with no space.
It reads 43.0,mm
